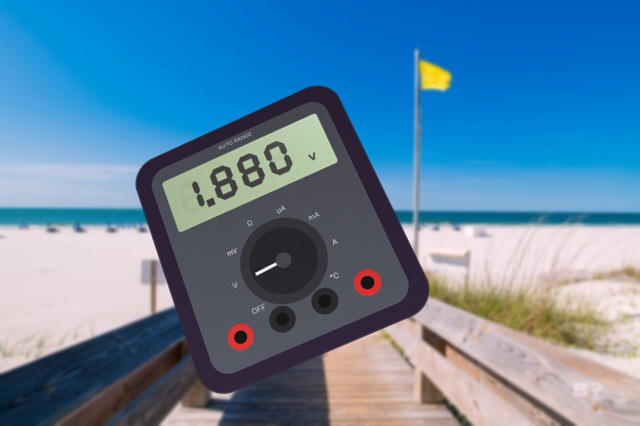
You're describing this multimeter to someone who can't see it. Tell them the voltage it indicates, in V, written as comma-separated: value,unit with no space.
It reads 1.880,V
